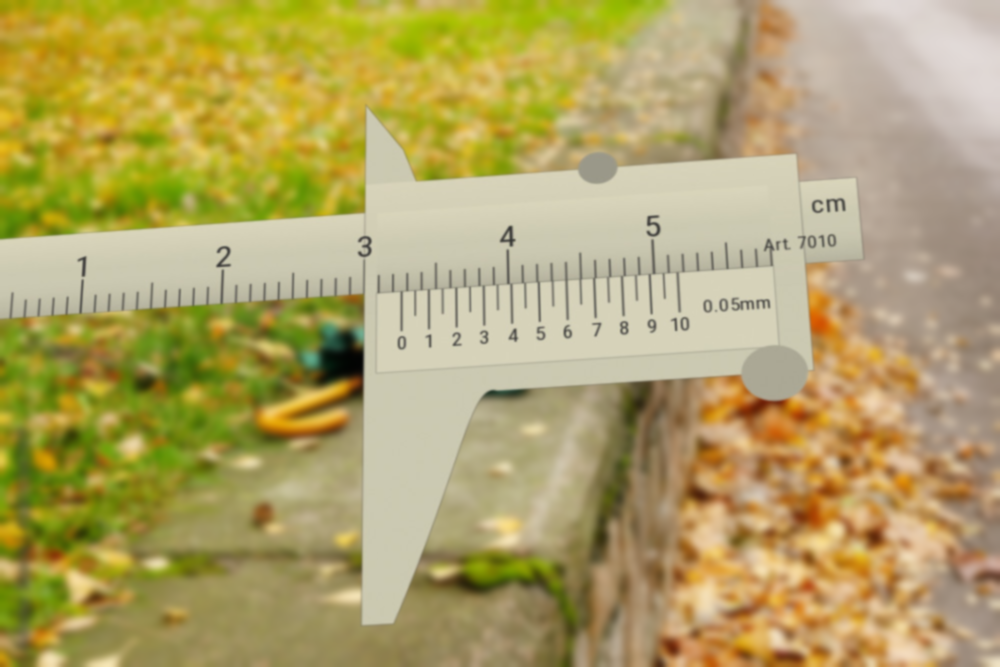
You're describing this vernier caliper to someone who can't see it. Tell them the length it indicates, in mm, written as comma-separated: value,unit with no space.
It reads 32.6,mm
